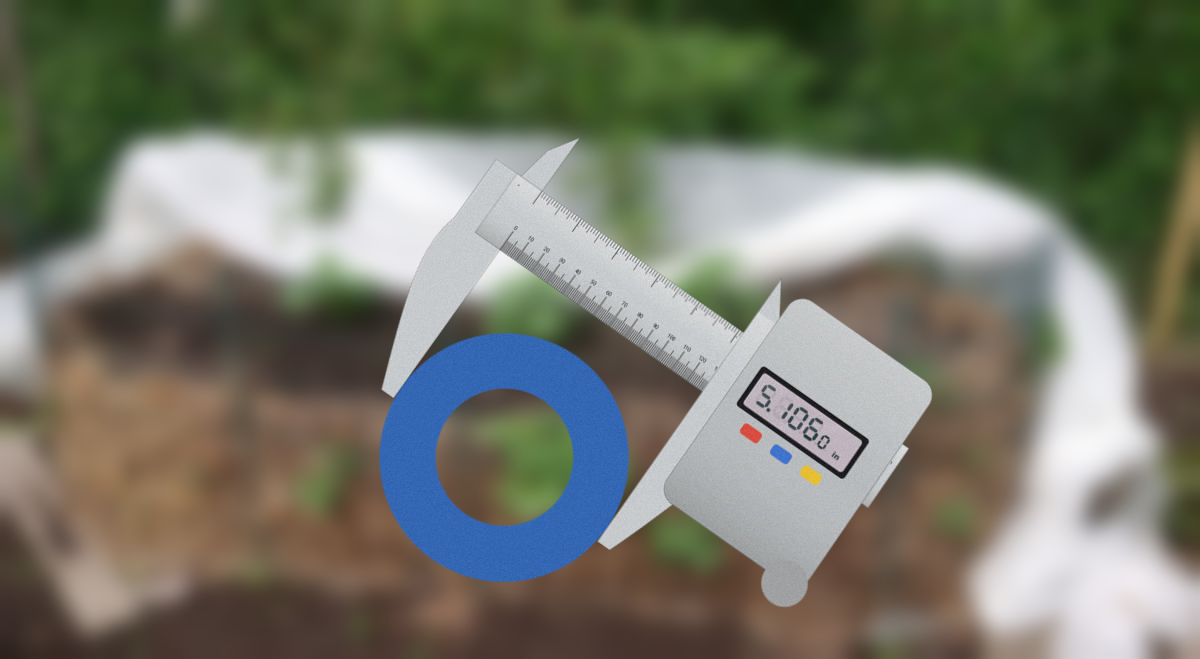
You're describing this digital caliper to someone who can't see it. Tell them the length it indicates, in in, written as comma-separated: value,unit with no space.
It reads 5.1060,in
